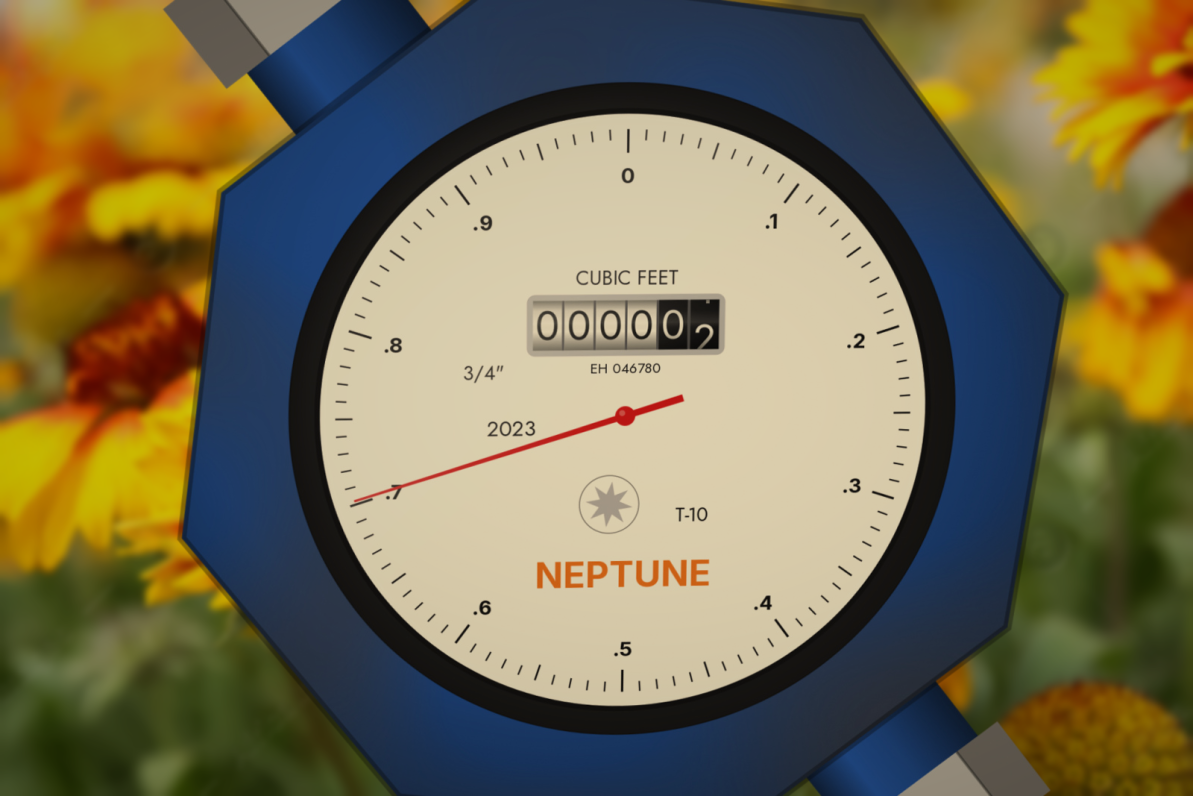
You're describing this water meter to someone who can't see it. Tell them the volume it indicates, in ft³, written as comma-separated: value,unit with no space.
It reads 1.70,ft³
